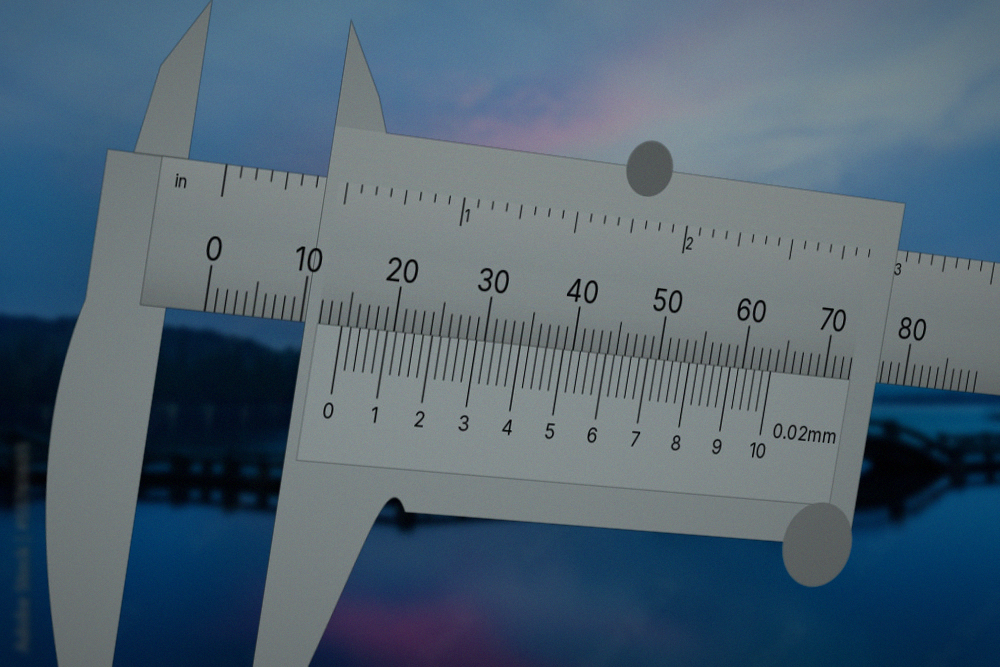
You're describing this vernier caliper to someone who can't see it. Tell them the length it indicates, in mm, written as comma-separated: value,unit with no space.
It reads 14.4,mm
